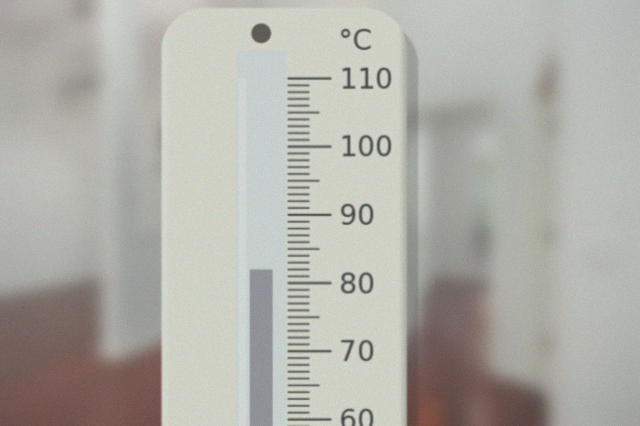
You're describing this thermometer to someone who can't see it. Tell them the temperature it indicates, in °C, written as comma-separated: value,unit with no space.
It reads 82,°C
